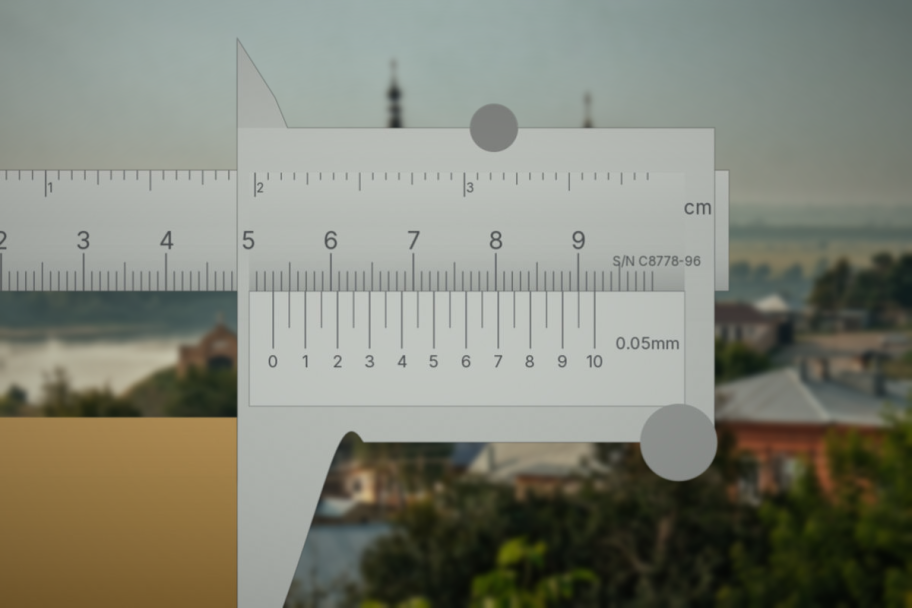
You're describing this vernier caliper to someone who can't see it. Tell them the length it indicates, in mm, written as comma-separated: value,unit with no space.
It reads 53.0,mm
